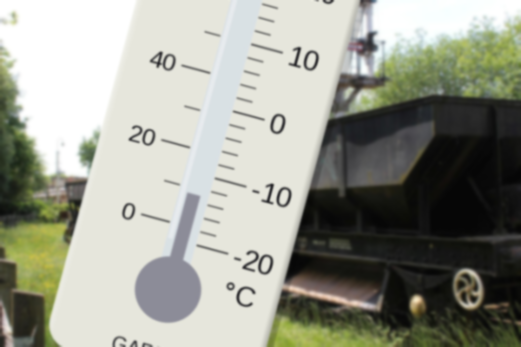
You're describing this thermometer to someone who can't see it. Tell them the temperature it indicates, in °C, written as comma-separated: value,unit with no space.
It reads -13,°C
